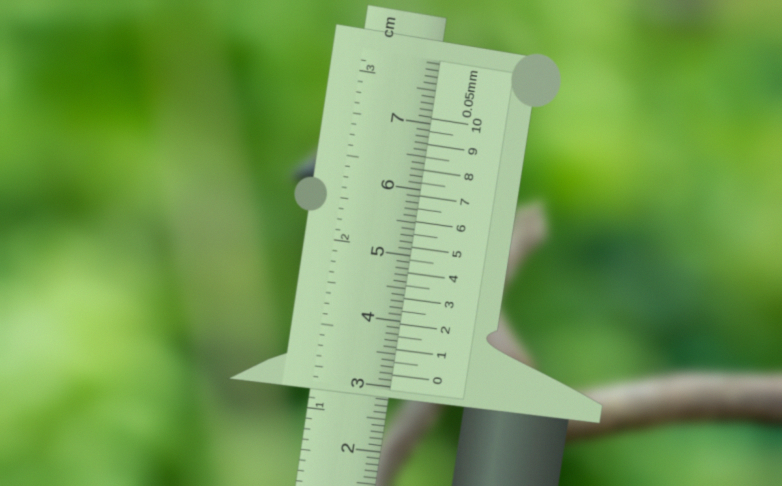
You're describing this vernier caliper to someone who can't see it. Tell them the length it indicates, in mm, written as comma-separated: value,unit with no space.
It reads 31.8,mm
